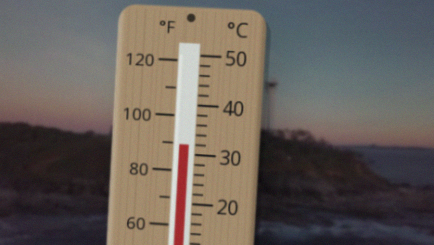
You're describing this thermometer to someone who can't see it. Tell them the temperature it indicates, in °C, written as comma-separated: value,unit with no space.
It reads 32,°C
